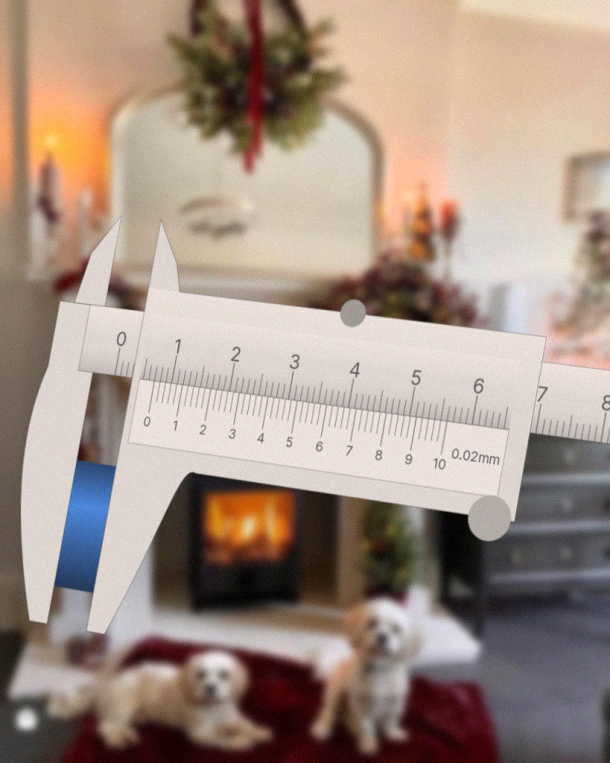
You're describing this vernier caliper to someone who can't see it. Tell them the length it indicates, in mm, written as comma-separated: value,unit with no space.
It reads 7.0,mm
